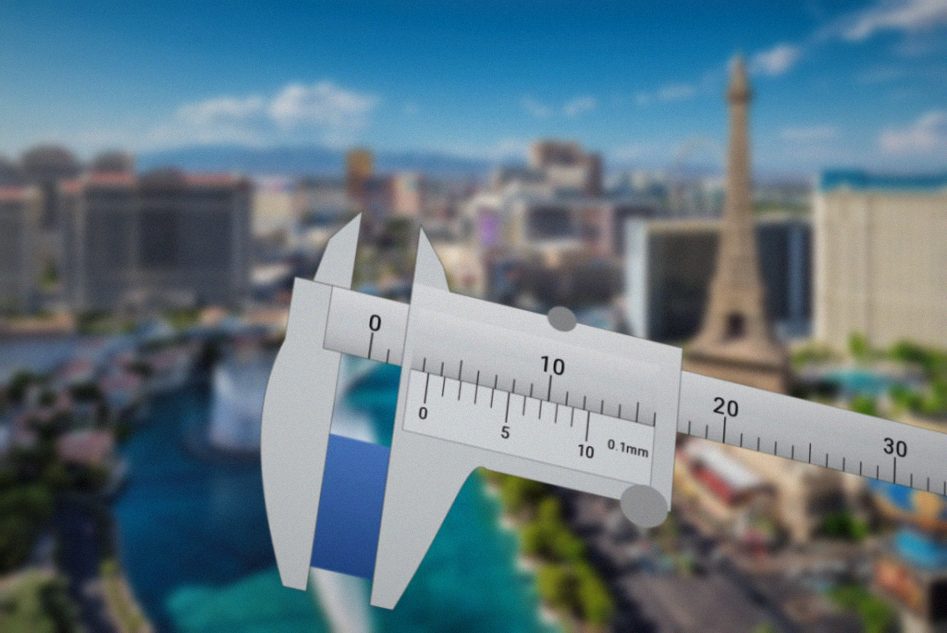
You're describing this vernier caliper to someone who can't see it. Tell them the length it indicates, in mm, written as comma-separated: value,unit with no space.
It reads 3.3,mm
